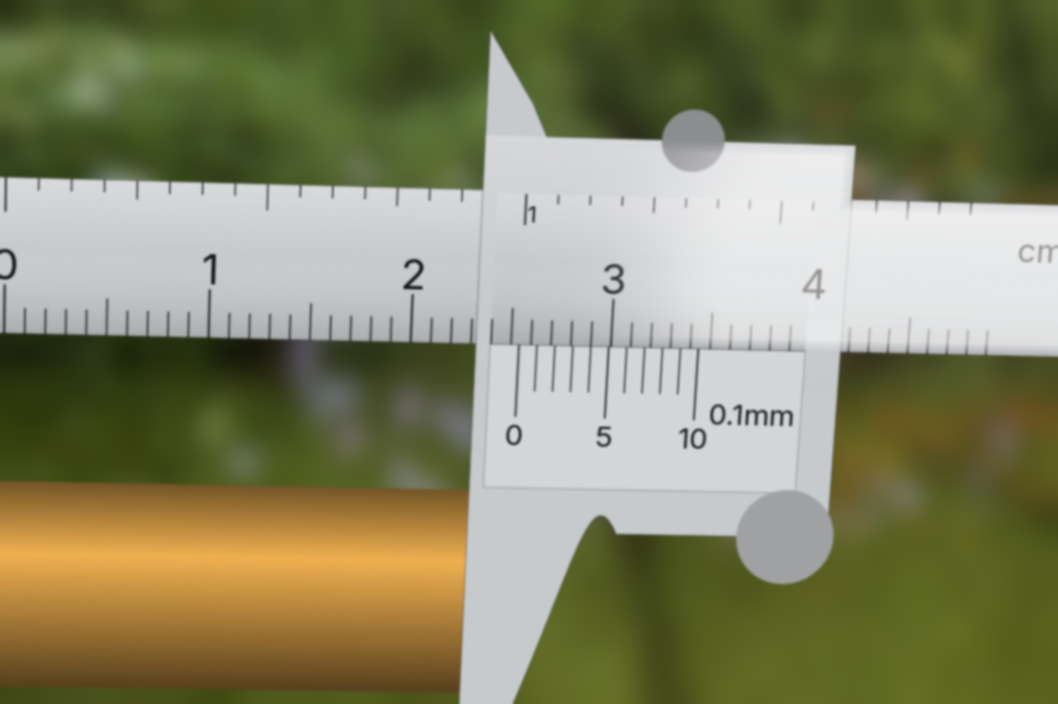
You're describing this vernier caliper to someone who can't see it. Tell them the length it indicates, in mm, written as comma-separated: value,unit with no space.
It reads 25.4,mm
